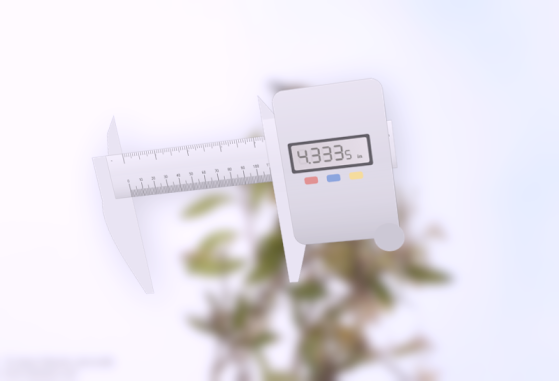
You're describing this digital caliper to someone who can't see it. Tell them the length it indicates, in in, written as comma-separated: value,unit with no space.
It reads 4.3335,in
